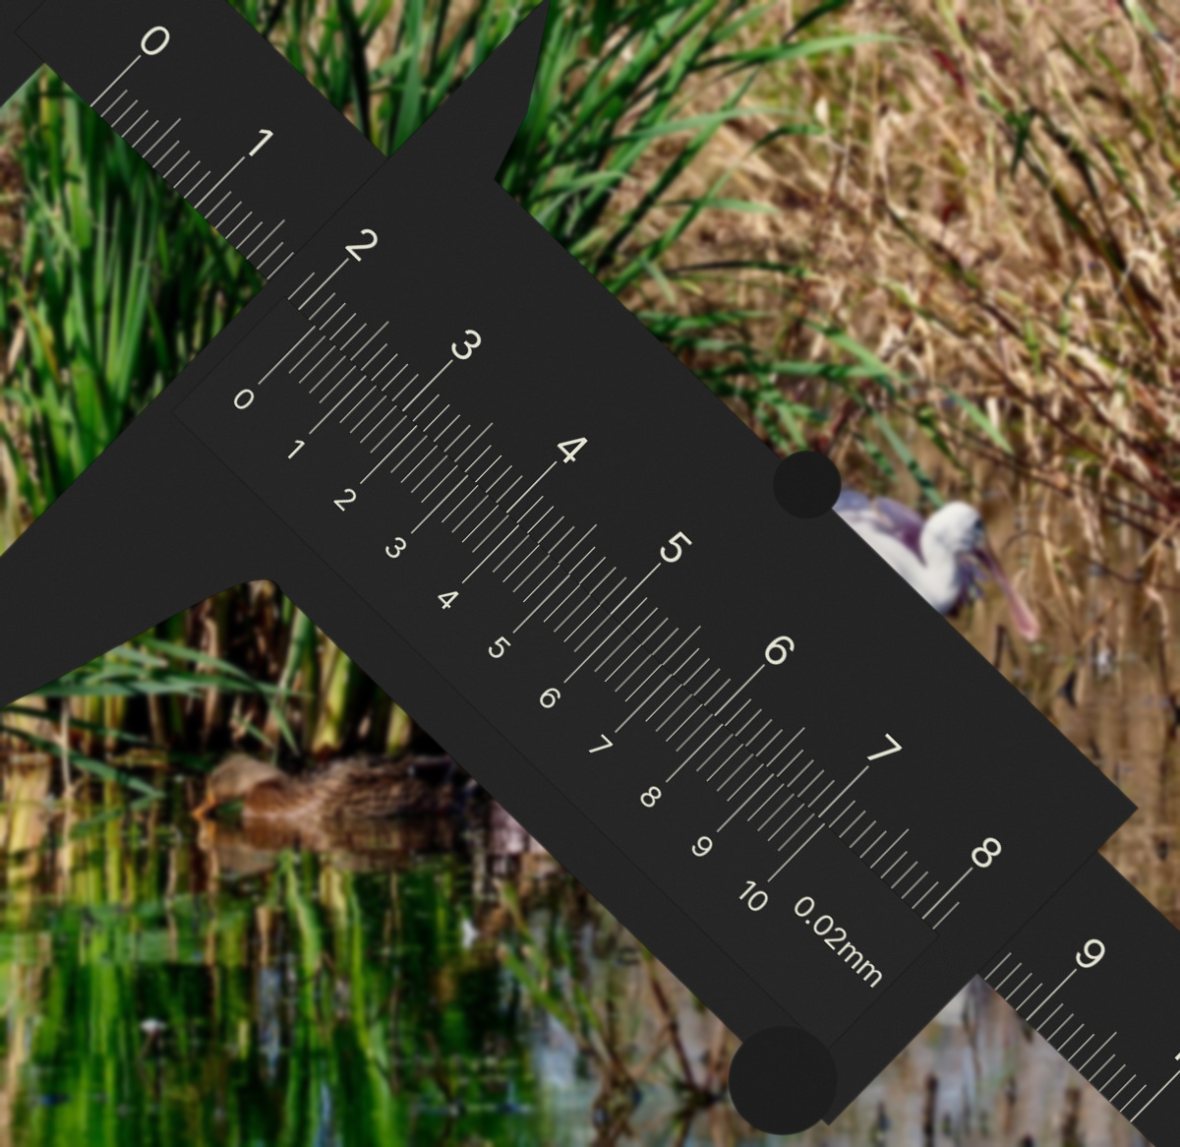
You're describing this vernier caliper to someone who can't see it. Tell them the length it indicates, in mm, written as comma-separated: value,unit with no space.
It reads 21.6,mm
